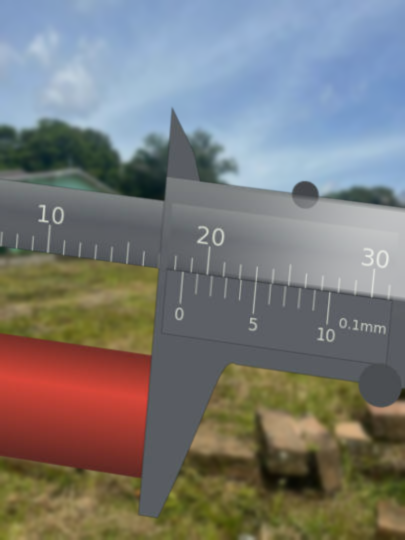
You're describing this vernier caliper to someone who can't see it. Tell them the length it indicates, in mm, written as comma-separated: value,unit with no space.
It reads 18.5,mm
